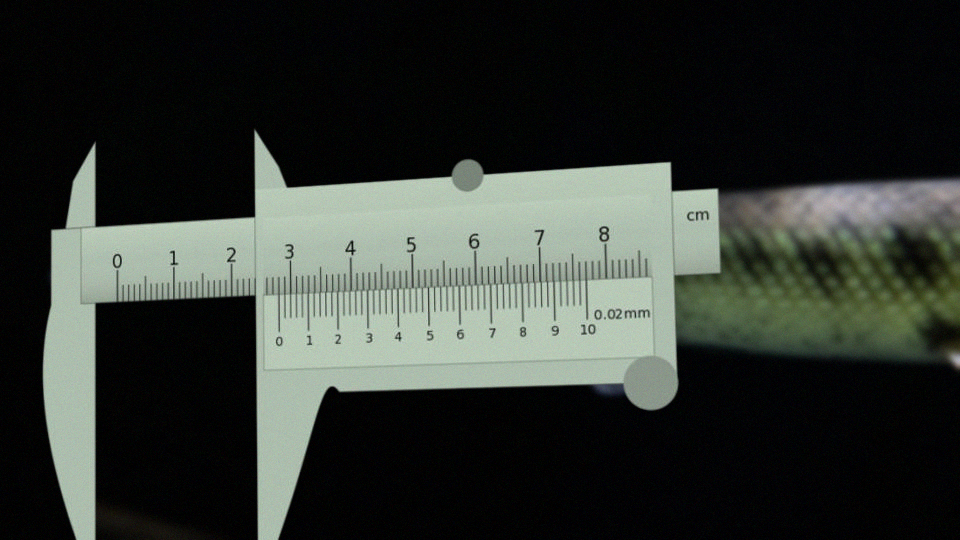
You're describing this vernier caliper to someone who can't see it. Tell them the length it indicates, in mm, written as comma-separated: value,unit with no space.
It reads 28.0,mm
